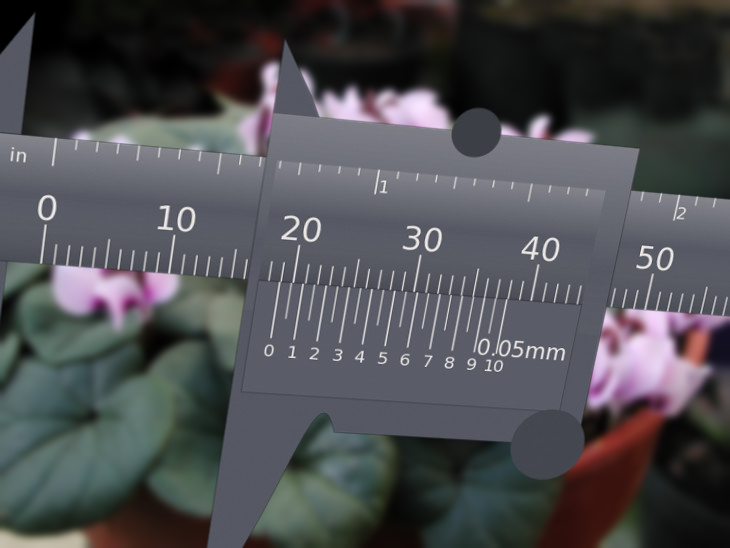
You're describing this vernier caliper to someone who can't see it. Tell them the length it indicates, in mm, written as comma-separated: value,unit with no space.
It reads 18.9,mm
